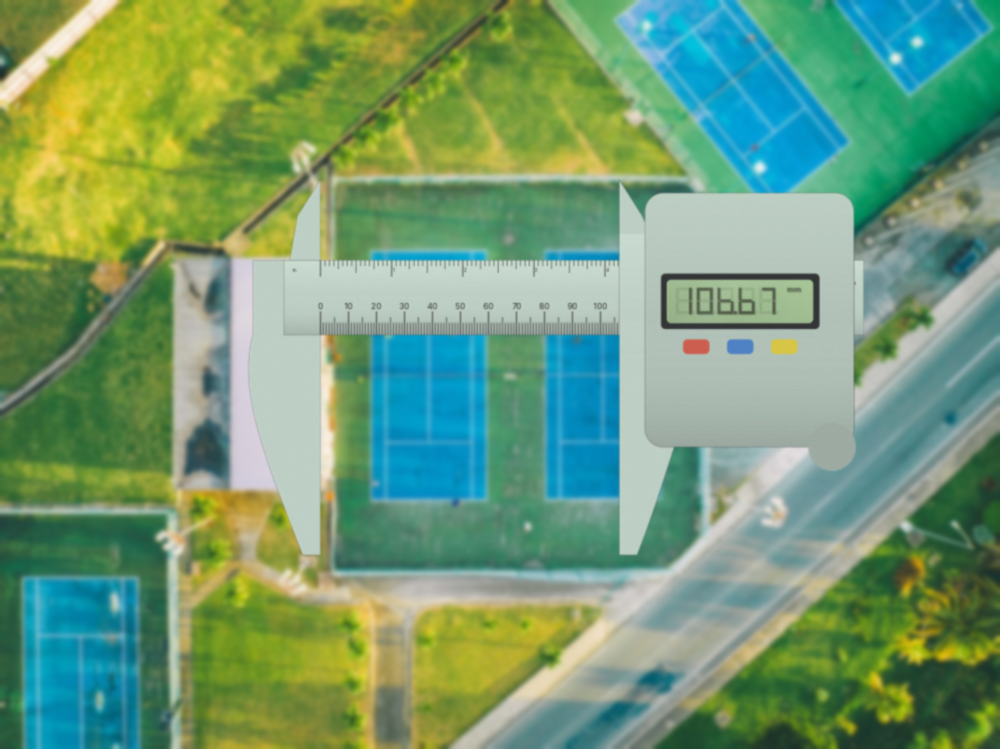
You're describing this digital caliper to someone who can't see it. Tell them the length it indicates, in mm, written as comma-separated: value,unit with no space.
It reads 106.67,mm
